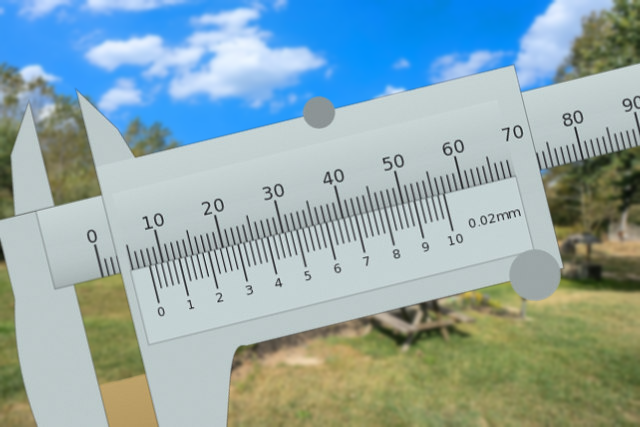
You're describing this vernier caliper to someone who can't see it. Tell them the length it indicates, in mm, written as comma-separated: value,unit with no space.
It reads 7.8,mm
